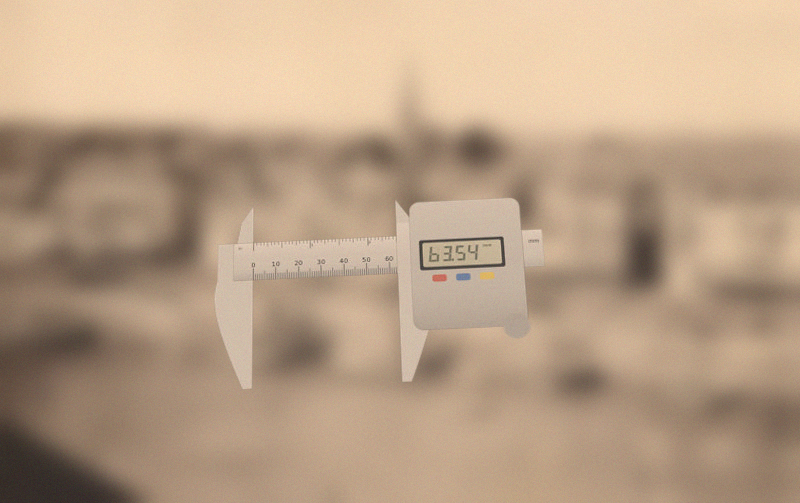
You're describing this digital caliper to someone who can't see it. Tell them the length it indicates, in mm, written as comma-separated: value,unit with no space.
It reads 63.54,mm
